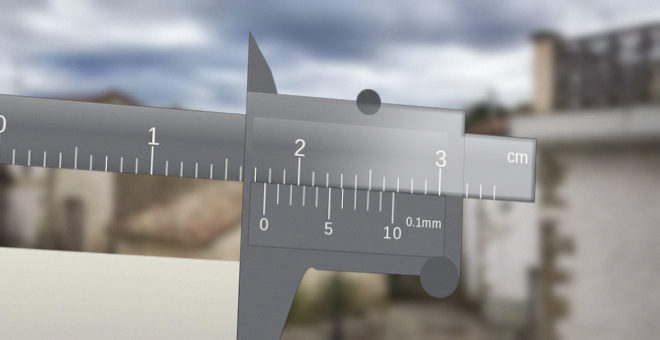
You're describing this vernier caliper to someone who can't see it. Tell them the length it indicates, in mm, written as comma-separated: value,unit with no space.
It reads 17.7,mm
